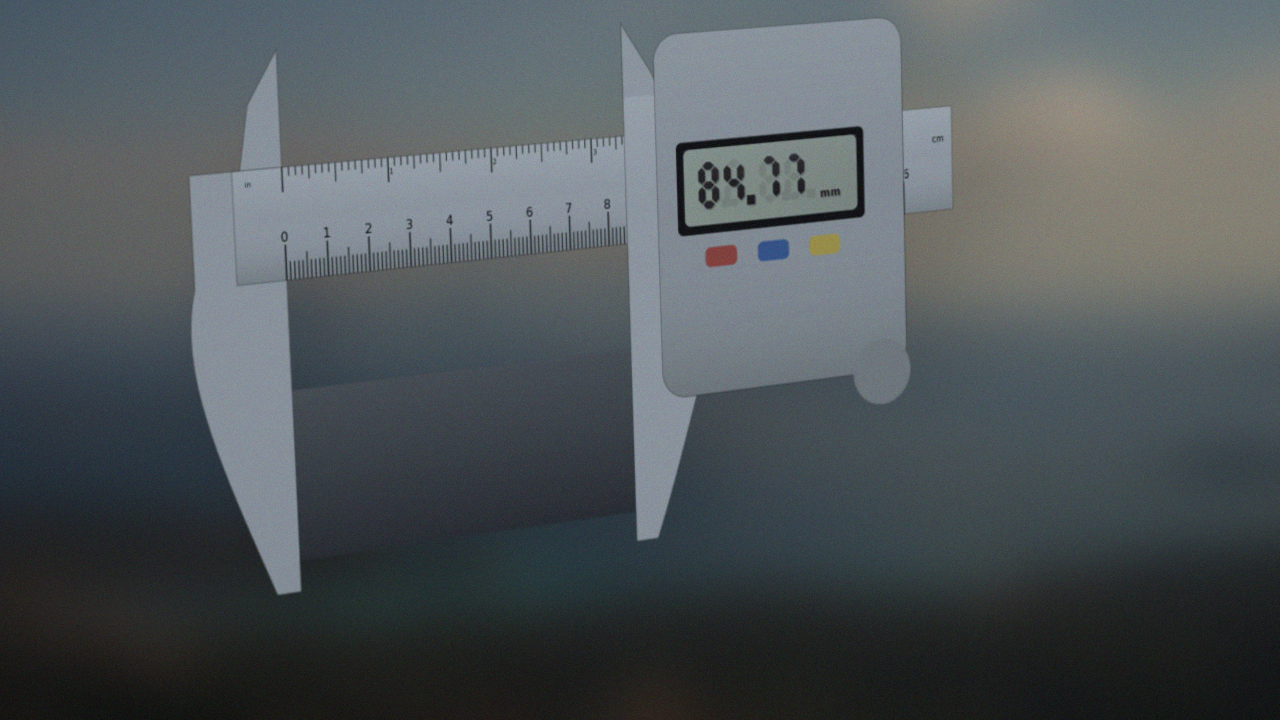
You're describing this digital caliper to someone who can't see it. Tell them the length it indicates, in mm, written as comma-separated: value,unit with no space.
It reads 84.77,mm
